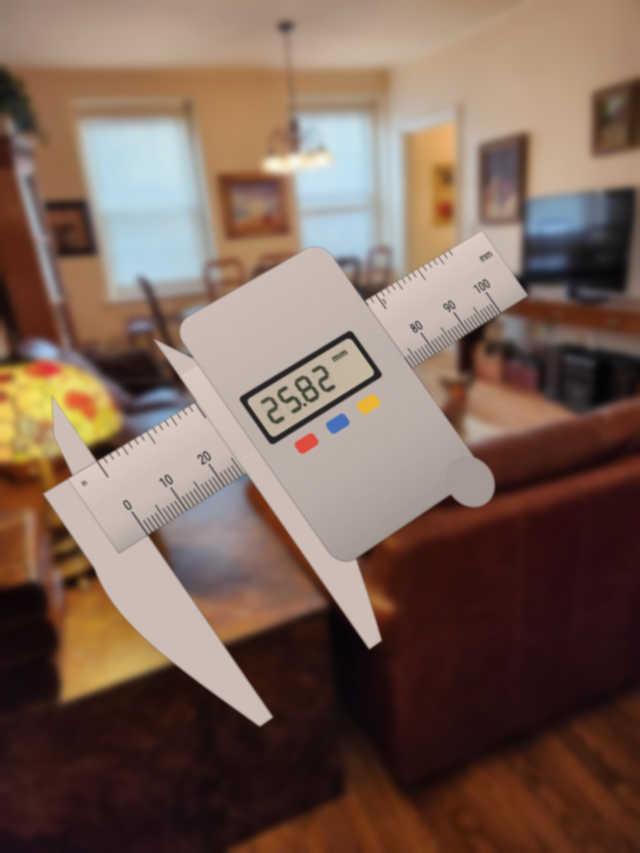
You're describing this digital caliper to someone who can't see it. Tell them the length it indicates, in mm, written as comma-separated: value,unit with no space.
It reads 25.82,mm
